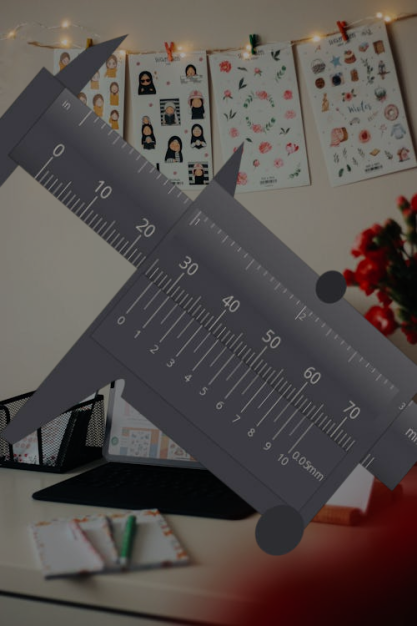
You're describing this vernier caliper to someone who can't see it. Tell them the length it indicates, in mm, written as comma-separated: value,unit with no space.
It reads 26.8,mm
